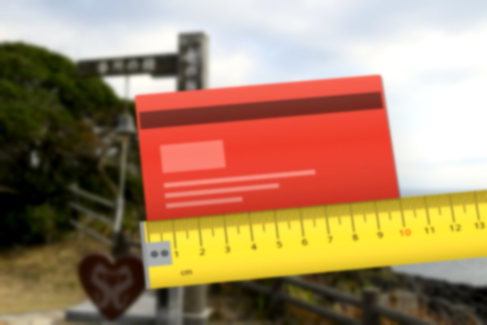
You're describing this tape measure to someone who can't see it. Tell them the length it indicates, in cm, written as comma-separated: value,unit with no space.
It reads 10,cm
